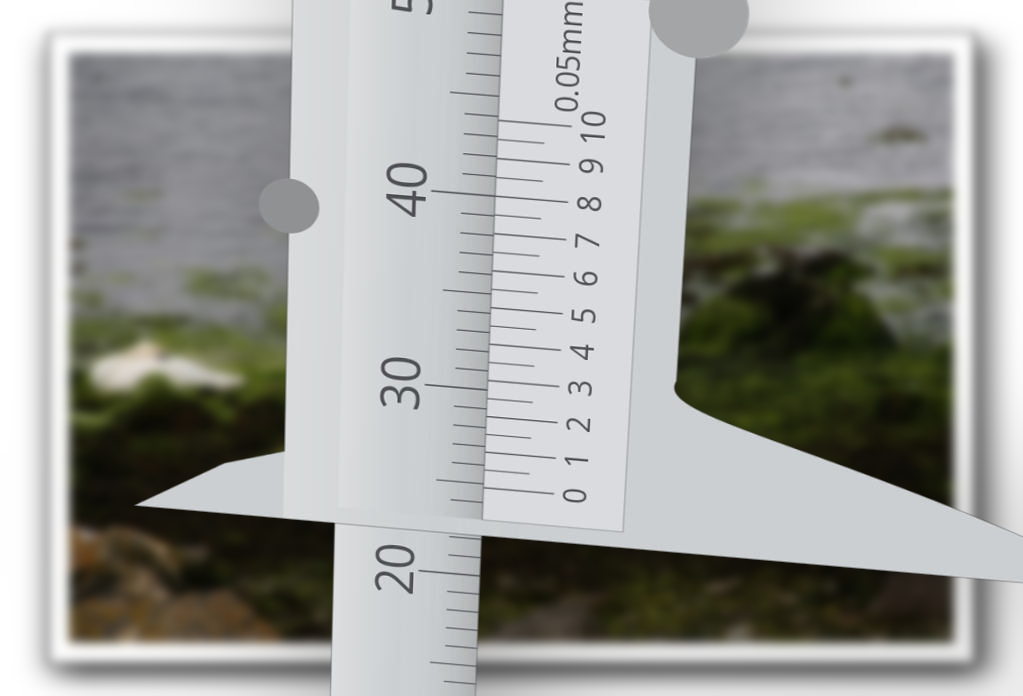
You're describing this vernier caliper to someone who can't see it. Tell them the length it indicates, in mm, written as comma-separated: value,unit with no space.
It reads 24.8,mm
